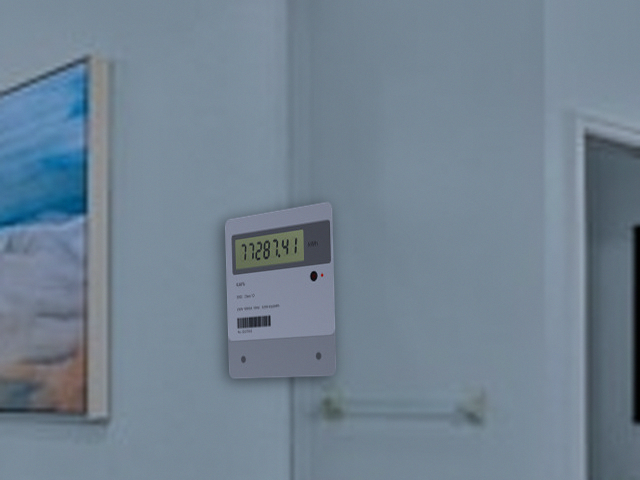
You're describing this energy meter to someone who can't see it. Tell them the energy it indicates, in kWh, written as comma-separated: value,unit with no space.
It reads 77287.41,kWh
